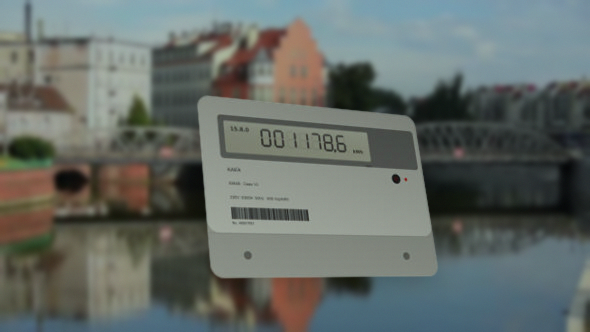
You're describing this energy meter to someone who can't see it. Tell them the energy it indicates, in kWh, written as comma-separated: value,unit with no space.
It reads 1178.6,kWh
